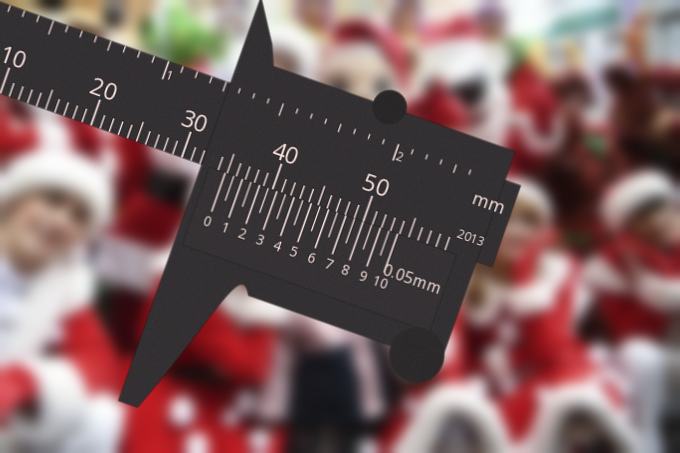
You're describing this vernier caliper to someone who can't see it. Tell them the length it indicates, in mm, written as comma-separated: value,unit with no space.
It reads 34.8,mm
